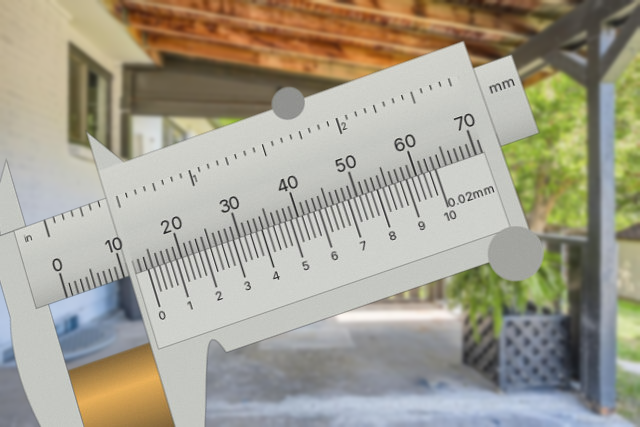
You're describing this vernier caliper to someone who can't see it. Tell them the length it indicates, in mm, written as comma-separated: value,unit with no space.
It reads 14.2,mm
